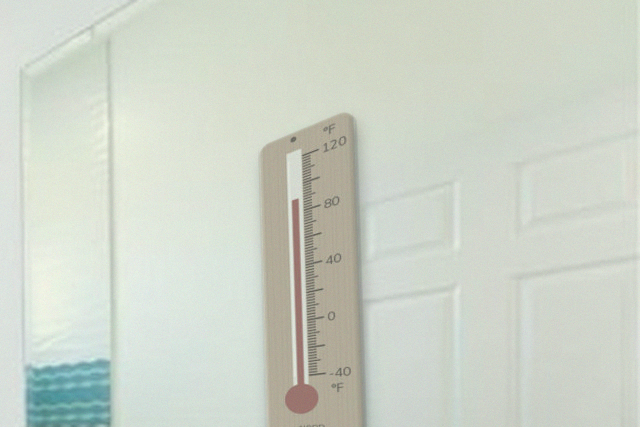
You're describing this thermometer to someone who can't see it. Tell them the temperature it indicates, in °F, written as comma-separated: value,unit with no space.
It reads 90,°F
